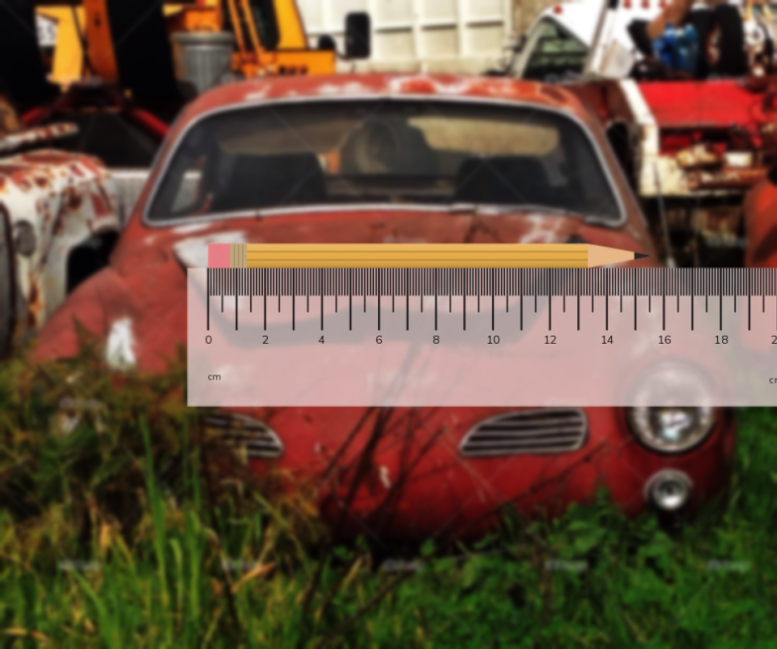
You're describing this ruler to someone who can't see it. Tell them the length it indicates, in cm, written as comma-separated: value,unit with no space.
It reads 15.5,cm
